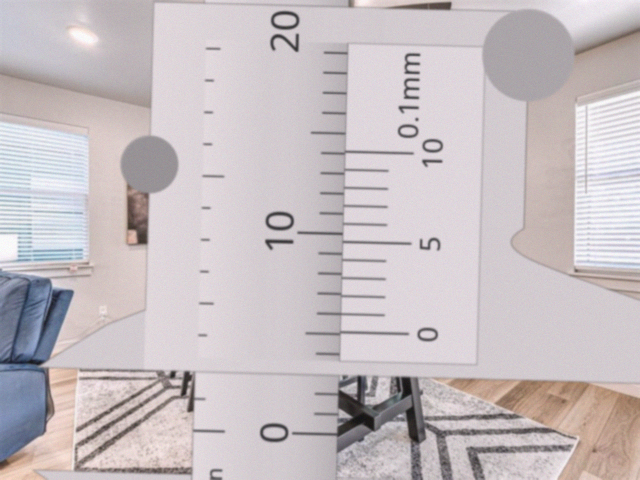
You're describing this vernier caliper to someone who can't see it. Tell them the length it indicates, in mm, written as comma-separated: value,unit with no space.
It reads 5.1,mm
